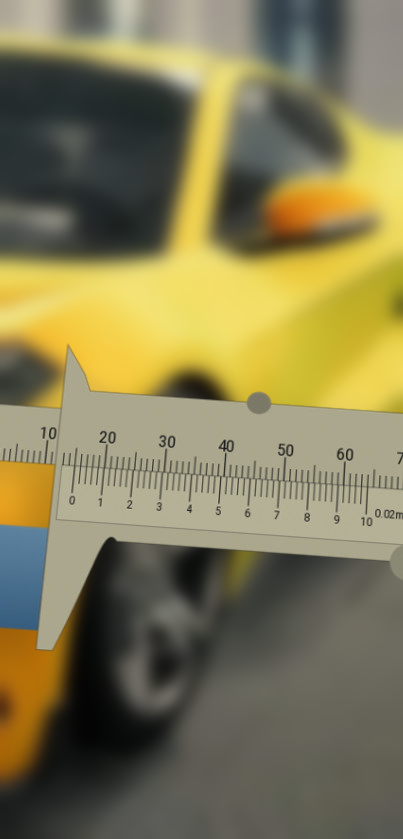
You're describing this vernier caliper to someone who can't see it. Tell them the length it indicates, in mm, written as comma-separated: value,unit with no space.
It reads 15.0,mm
